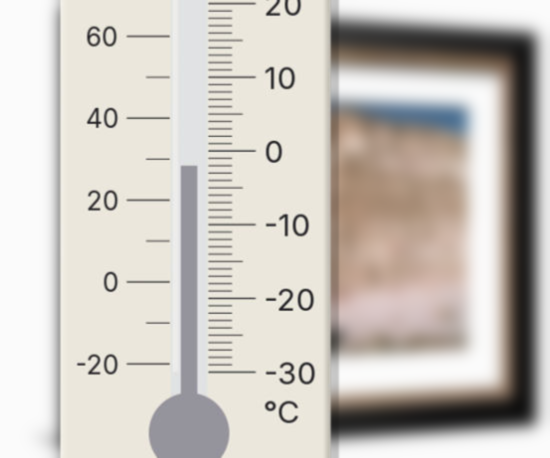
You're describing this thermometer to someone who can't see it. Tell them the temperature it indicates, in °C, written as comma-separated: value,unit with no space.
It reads -2,°C
